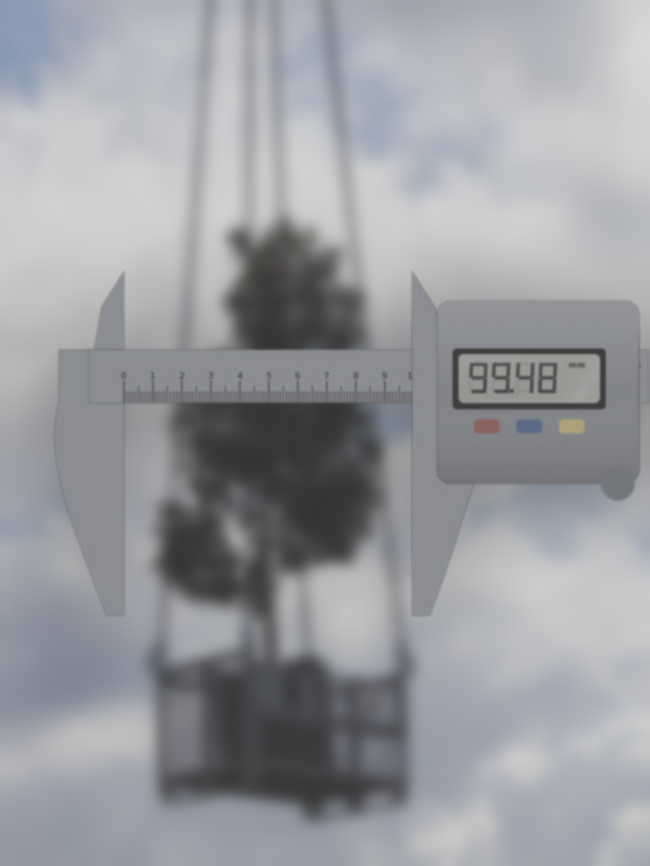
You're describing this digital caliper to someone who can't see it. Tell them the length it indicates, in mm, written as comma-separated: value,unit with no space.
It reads 99.48,mm
